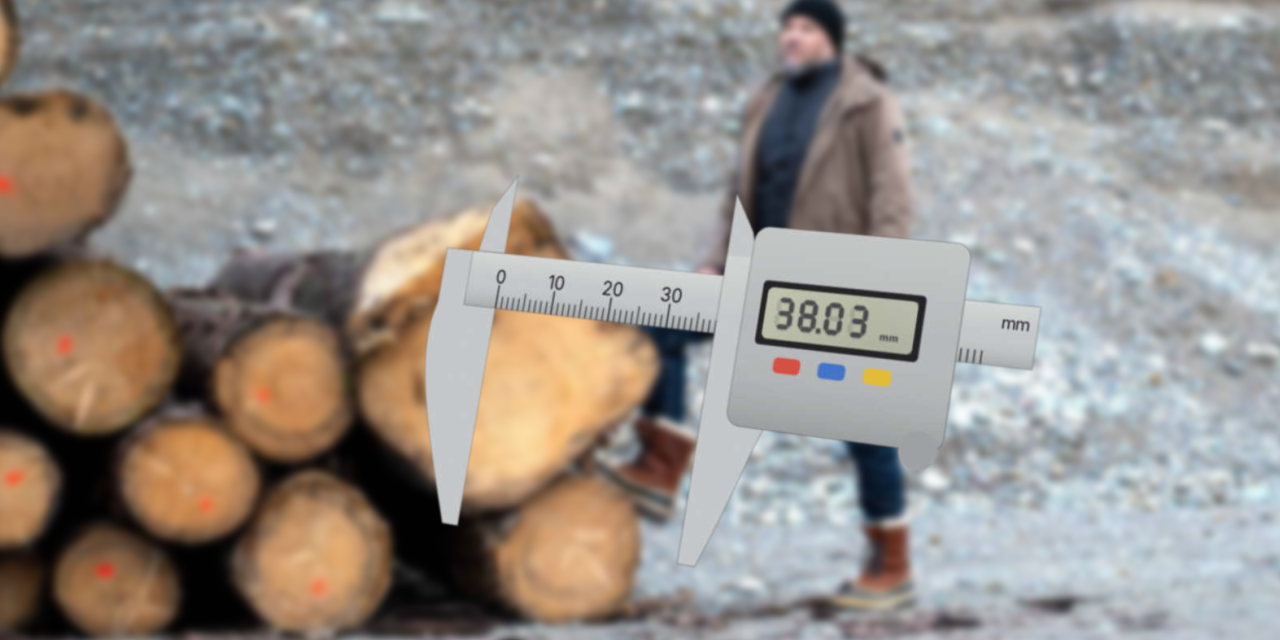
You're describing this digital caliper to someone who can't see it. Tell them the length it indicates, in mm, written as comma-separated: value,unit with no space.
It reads 38.03,mm
